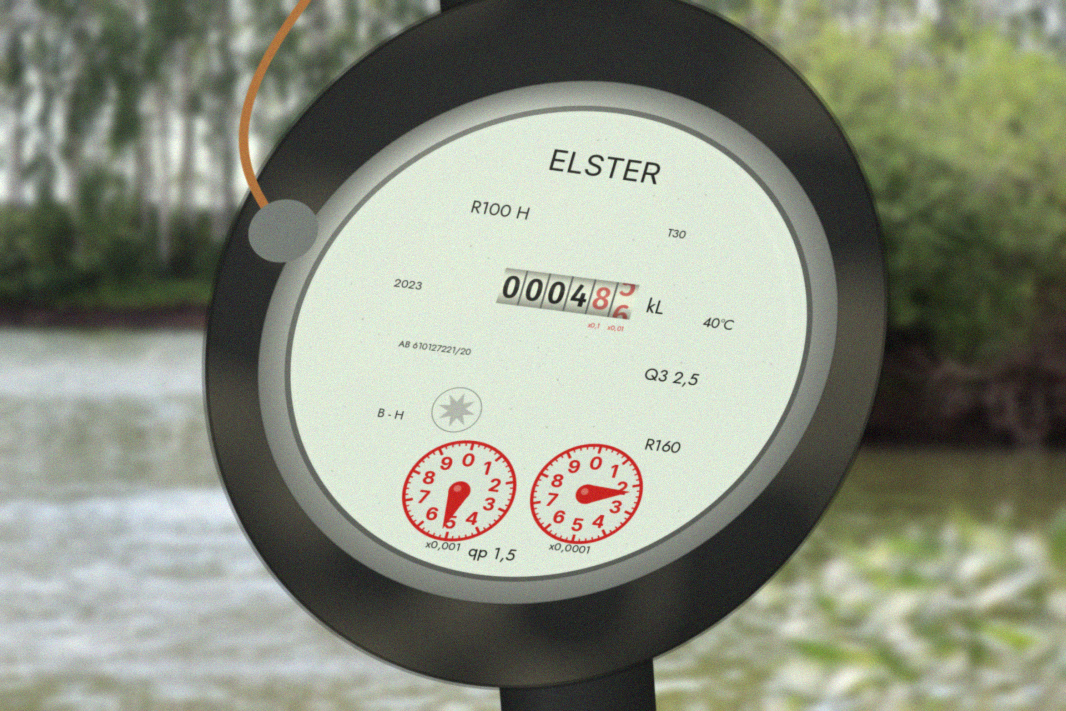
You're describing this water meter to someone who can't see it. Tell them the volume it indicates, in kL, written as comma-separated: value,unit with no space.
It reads 4.8552,kL
